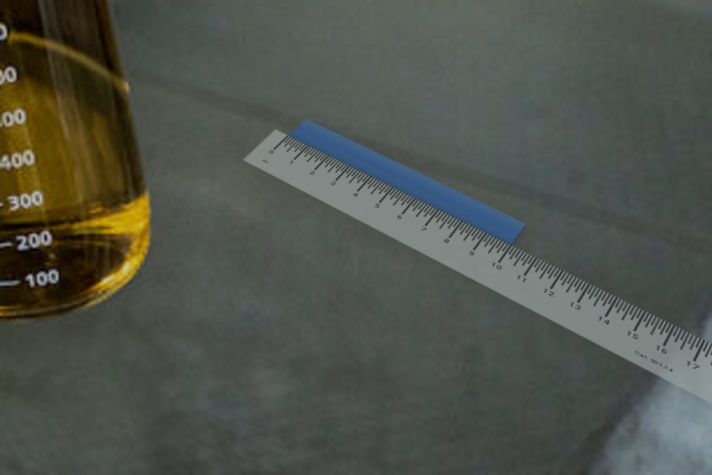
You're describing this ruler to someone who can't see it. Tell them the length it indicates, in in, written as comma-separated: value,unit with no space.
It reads 10,in
